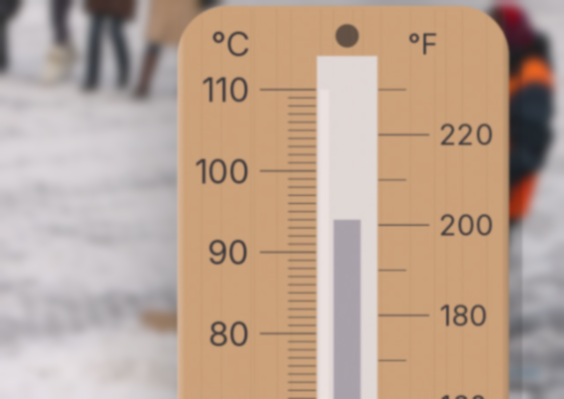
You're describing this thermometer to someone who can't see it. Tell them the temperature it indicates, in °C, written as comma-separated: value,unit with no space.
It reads 94,°C
